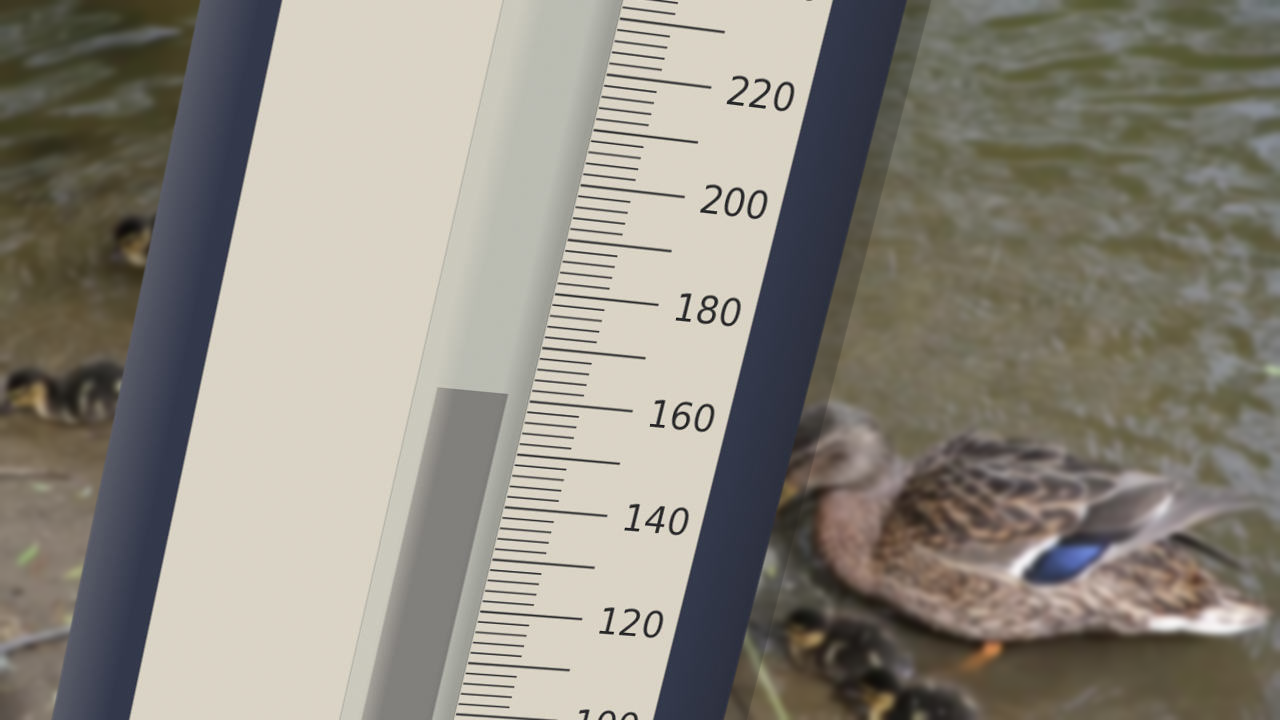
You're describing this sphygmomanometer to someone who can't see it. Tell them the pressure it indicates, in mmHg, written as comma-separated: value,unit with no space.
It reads 161,mmHg
